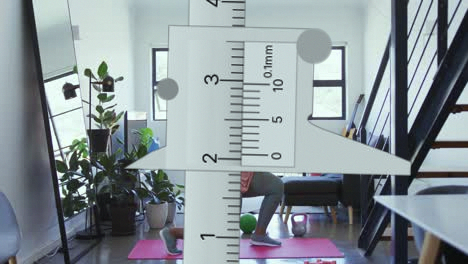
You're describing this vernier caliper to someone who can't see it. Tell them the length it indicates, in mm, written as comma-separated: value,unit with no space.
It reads 20.6,mm
